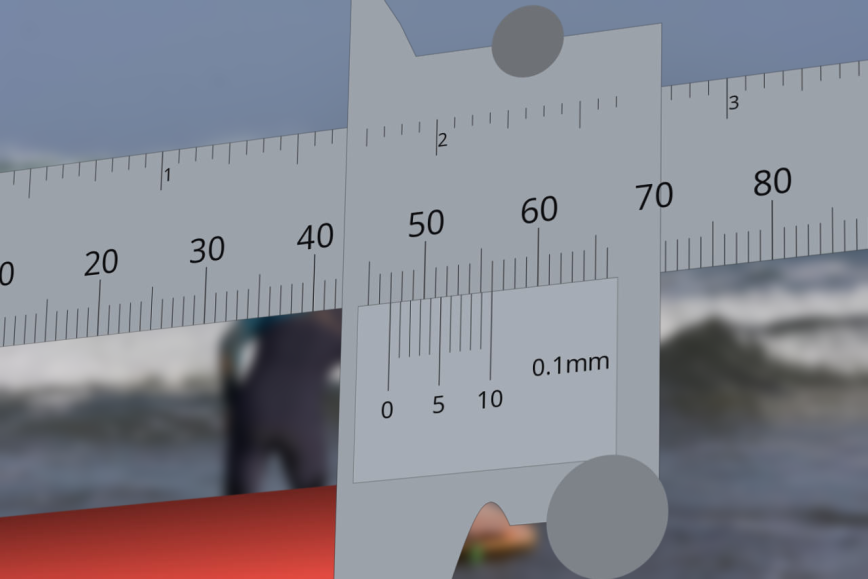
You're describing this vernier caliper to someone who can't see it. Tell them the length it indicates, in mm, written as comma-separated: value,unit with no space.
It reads 47.0,mm
